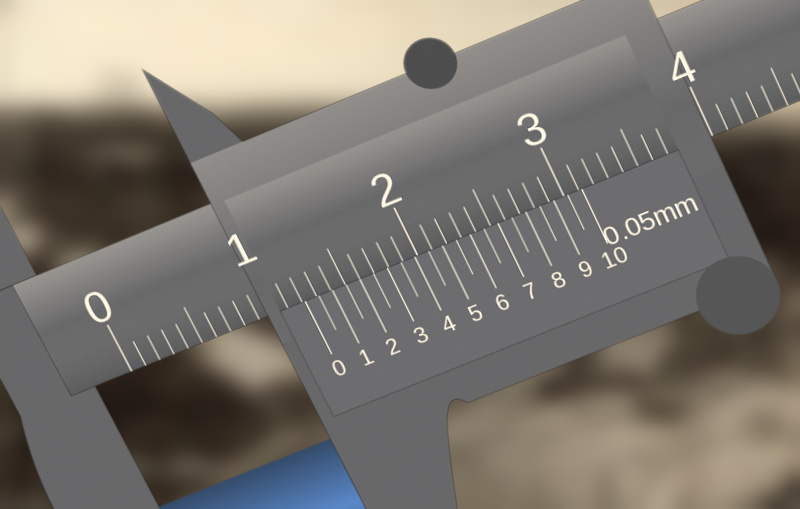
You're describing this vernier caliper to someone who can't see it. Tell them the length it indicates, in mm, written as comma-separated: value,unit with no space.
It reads 12.2,mm
